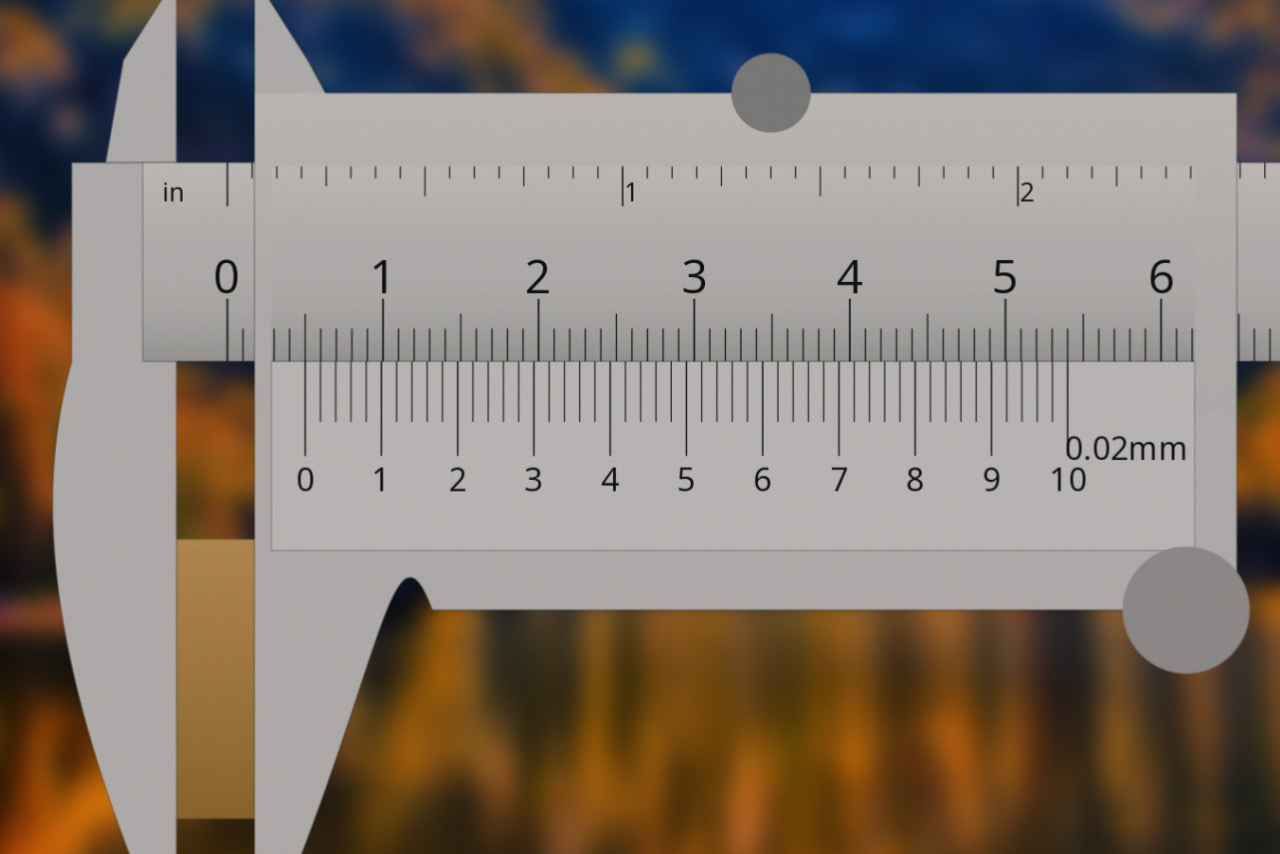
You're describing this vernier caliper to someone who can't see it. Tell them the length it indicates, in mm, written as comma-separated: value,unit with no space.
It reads 5.0,mm
